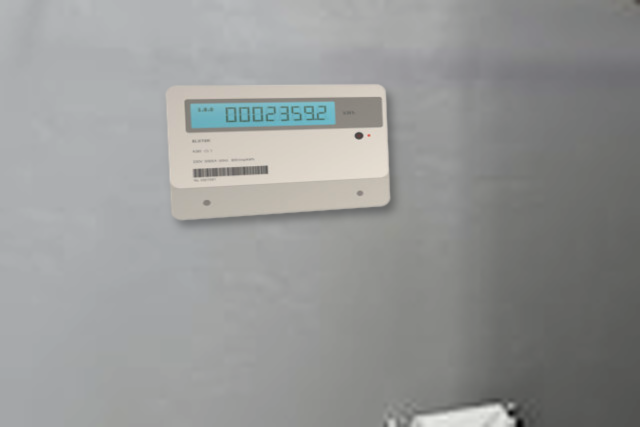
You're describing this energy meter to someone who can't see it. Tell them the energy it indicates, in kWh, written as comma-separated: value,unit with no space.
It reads 2359.2,kWh
